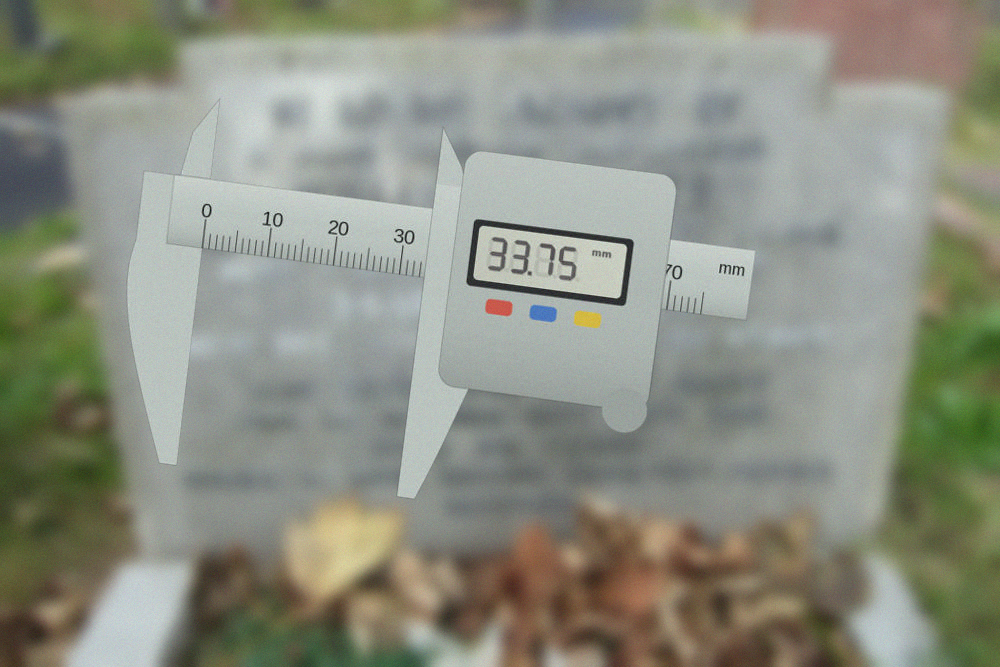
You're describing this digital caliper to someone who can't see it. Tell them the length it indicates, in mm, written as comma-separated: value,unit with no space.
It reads 33.75,mm
